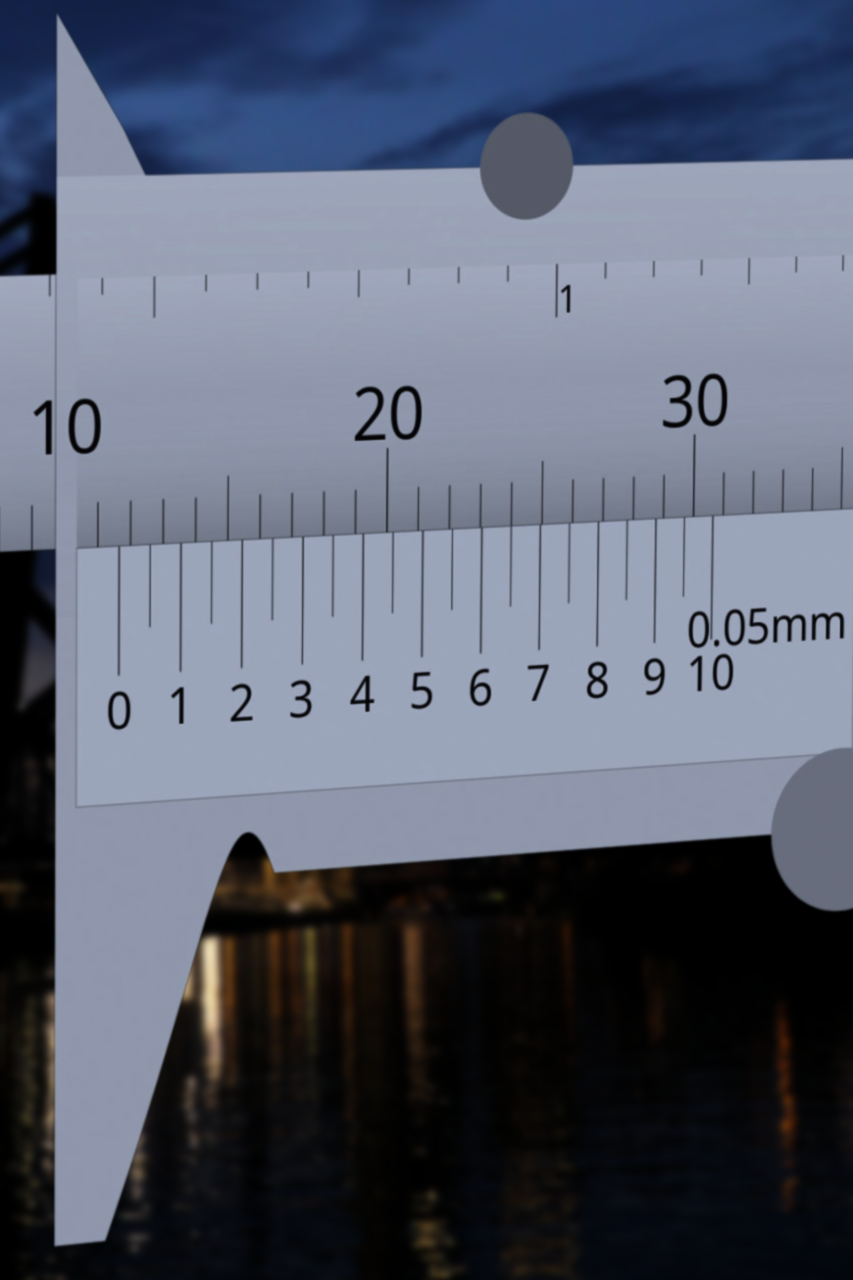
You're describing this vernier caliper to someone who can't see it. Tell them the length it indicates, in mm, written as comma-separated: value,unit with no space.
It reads 11.65,mm
